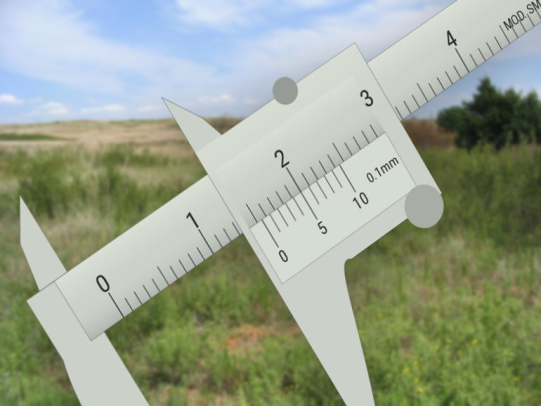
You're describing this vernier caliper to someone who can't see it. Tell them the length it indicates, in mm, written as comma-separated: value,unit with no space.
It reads 15.5,mm
